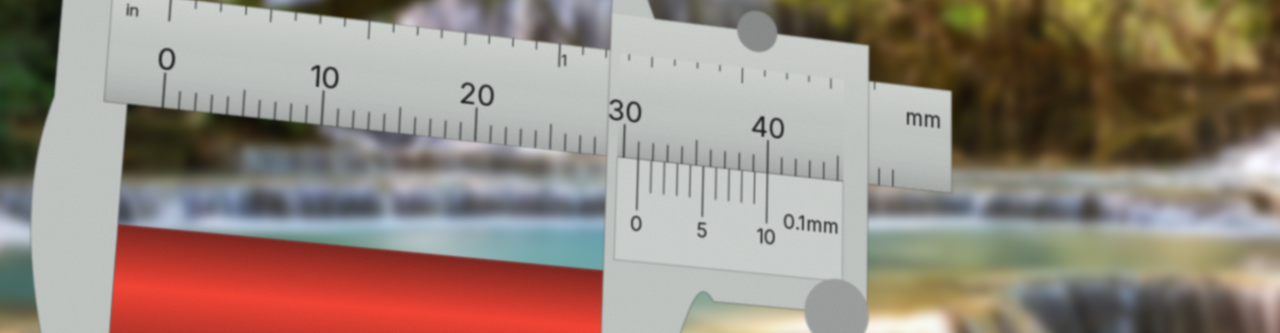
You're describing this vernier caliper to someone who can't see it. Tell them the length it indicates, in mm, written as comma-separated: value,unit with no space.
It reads 31.0,mm
